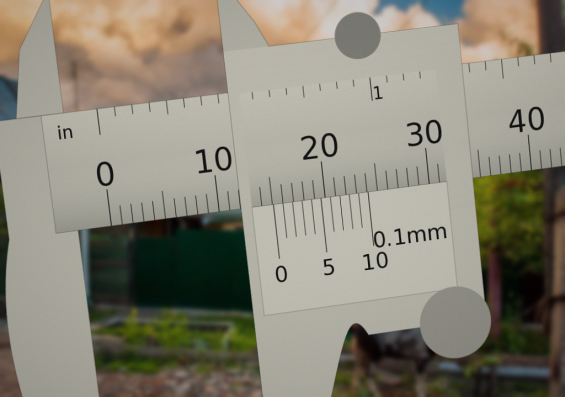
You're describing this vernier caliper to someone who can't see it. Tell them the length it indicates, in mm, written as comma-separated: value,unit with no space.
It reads 15.1,mm
